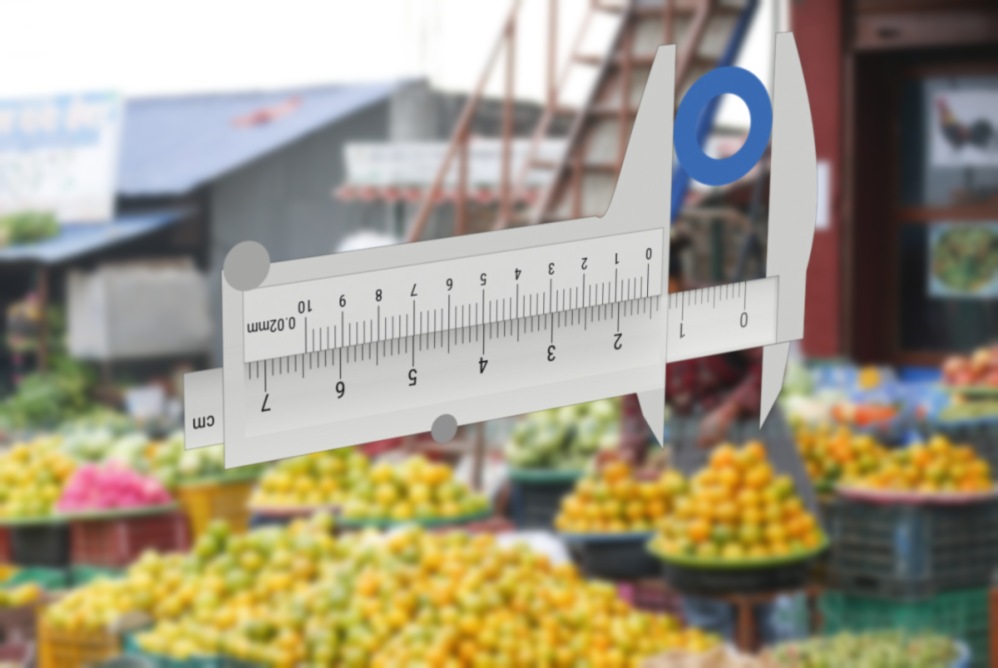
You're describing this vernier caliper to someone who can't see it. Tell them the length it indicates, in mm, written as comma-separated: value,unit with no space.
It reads 15.6,mm
